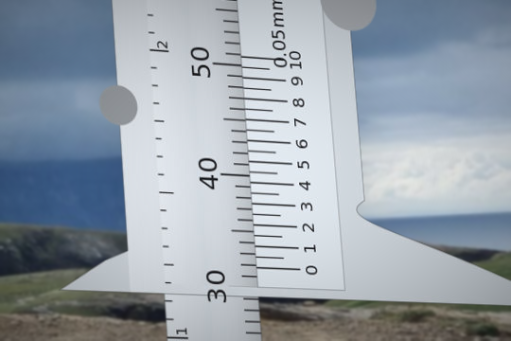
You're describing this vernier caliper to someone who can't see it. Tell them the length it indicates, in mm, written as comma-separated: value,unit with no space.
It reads 31.8,mm
